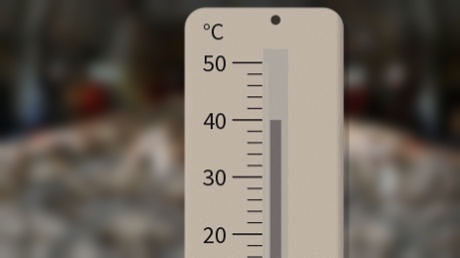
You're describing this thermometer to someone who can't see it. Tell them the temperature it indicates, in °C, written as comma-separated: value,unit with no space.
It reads 40,°C
